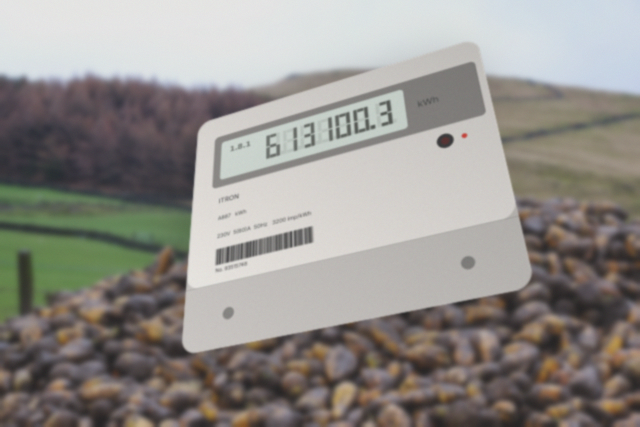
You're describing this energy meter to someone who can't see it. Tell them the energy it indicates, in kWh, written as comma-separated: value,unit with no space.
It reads 613100.3,kWh
